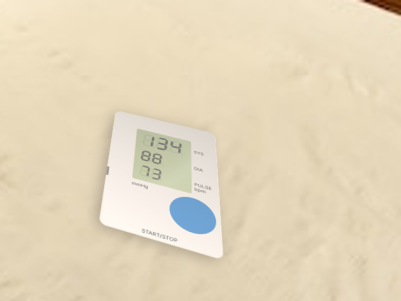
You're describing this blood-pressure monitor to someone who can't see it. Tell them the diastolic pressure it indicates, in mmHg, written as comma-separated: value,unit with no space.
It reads 88,mmHg
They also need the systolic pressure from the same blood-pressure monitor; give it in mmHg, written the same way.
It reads 134,mmHg
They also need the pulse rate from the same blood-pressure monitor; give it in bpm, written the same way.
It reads 73,bpm
